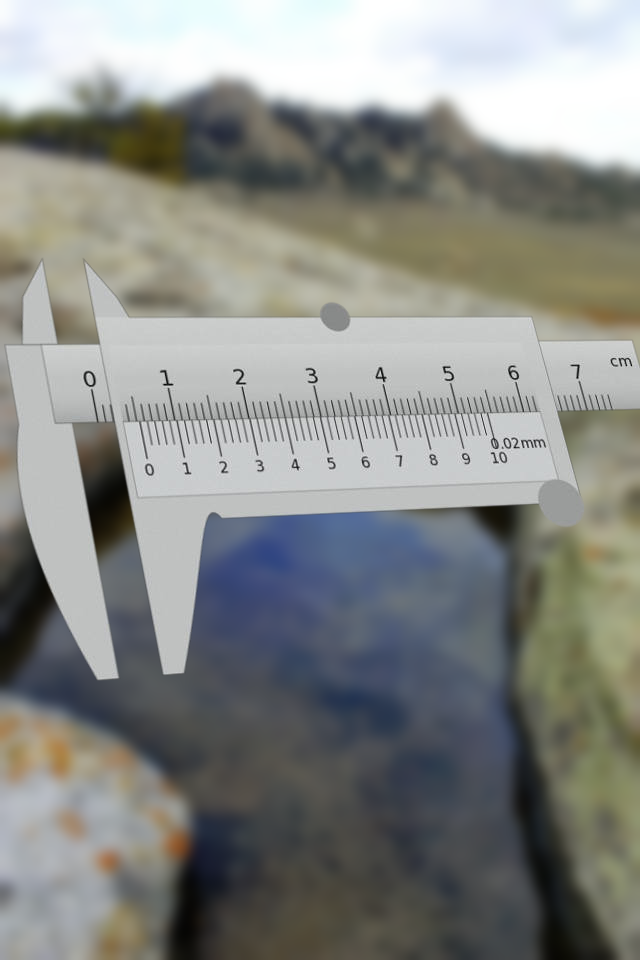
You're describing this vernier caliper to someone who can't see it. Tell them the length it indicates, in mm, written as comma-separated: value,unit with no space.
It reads 5.4,mm
